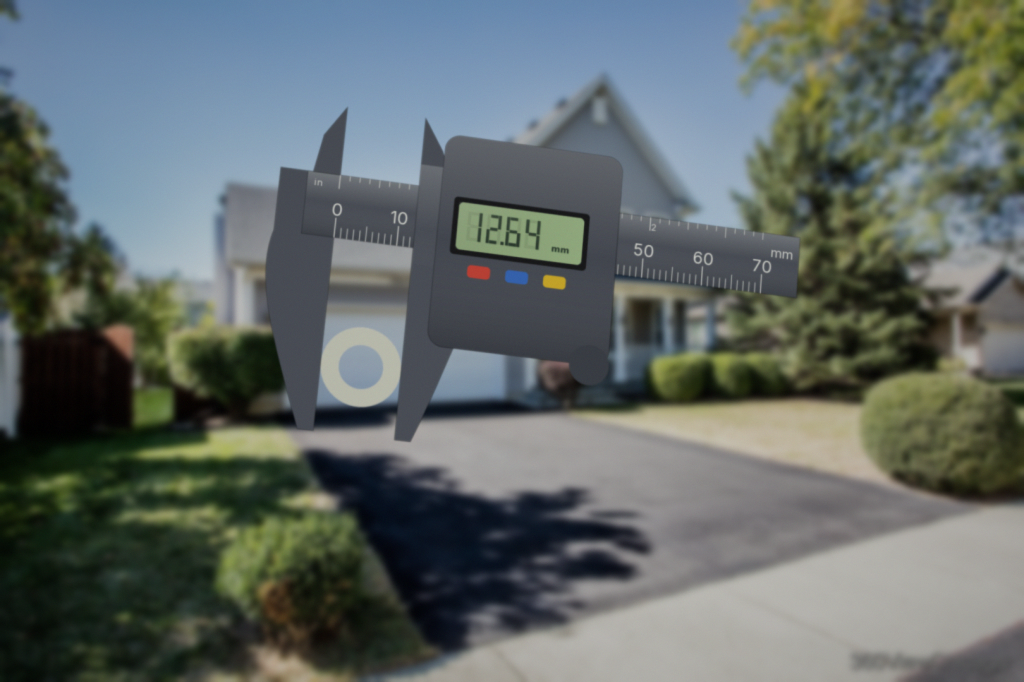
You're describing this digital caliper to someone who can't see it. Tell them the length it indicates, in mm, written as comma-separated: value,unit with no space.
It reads 12.64,mm
